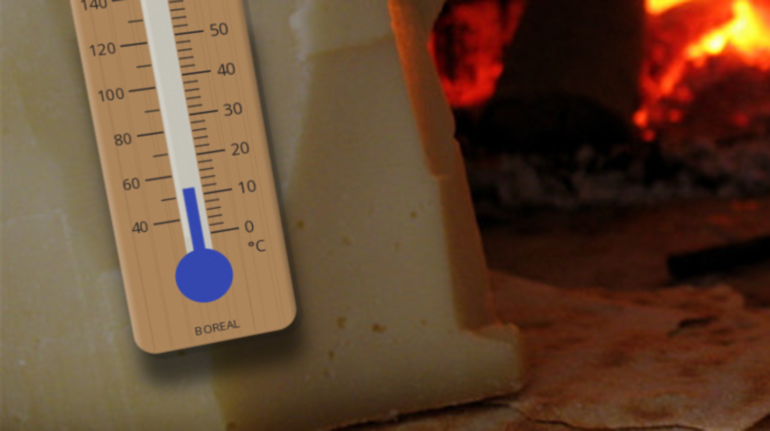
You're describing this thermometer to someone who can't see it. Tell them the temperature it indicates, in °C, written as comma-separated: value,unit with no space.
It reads 12,°C
